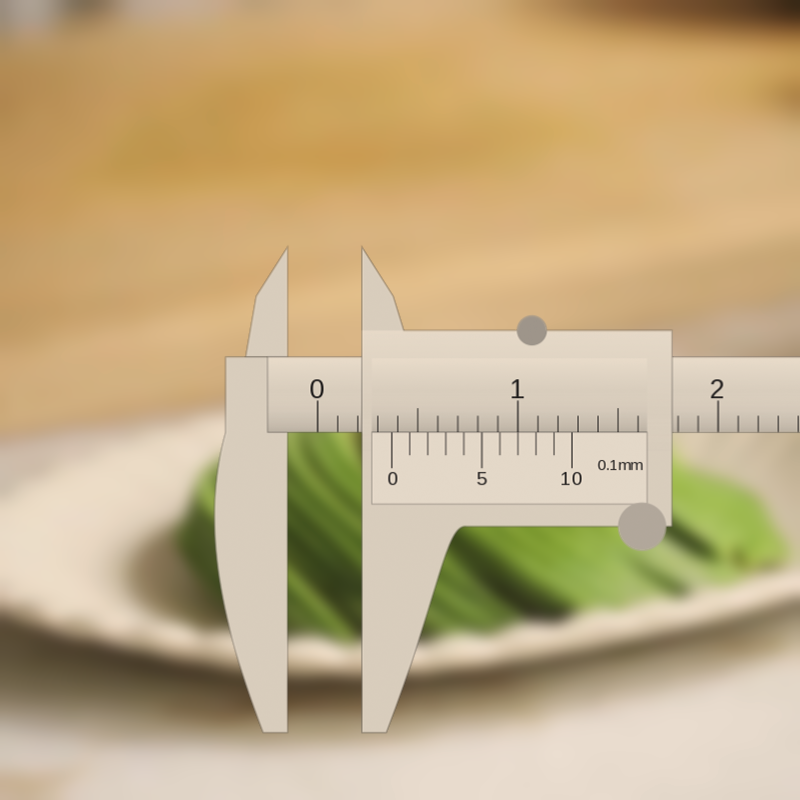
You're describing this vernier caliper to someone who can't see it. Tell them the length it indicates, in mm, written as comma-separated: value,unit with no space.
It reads 3.7,mm
